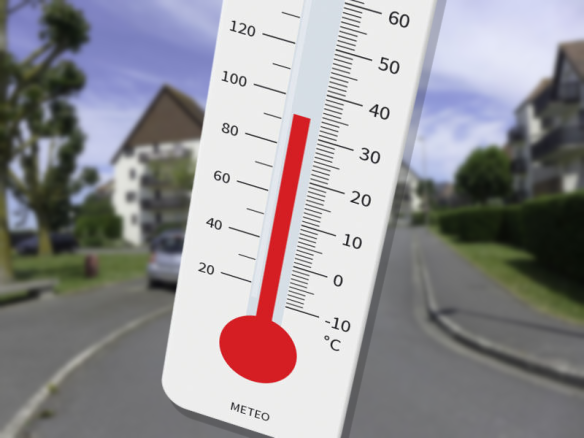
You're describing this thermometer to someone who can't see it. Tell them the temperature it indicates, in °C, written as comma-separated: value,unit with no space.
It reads 34,°C
